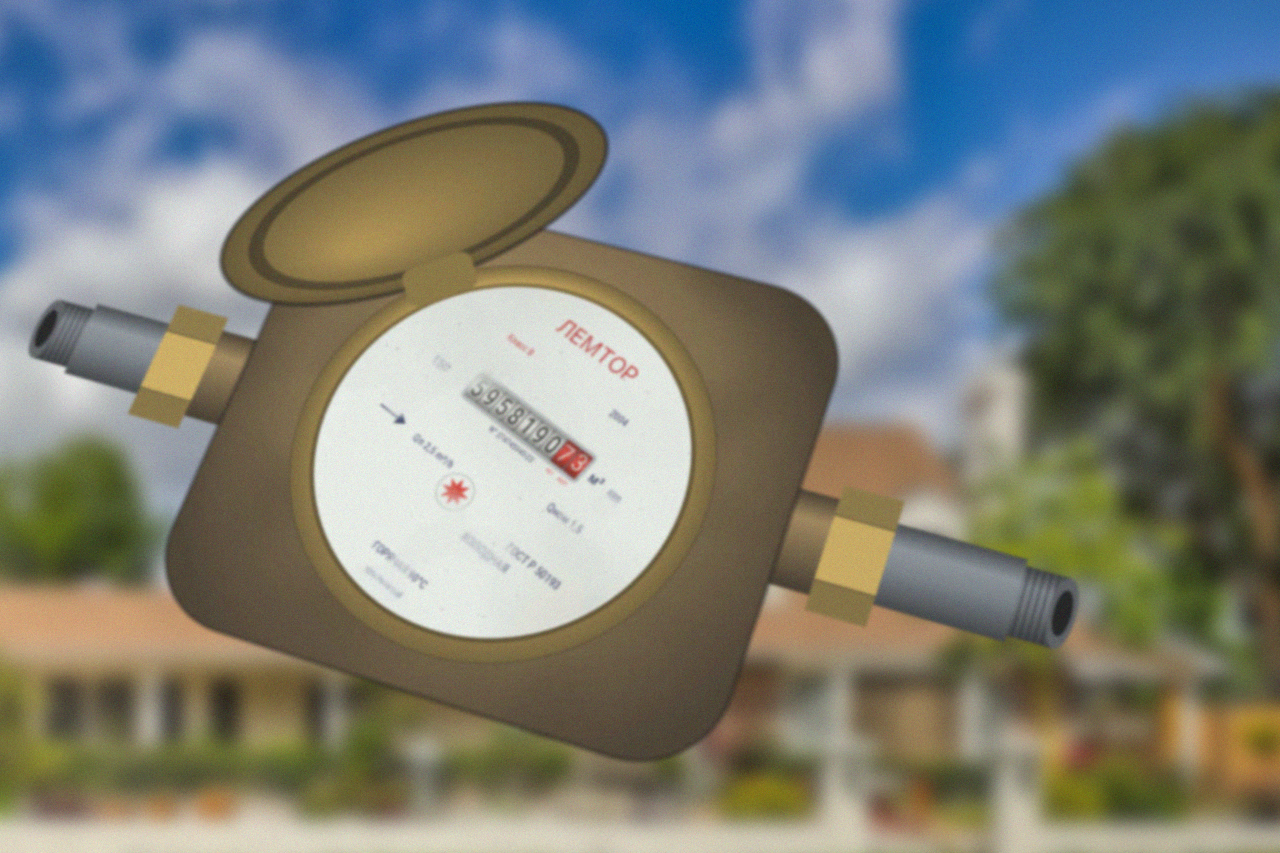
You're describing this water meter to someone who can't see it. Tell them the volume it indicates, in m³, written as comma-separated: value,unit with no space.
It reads 5958190.73,m³
